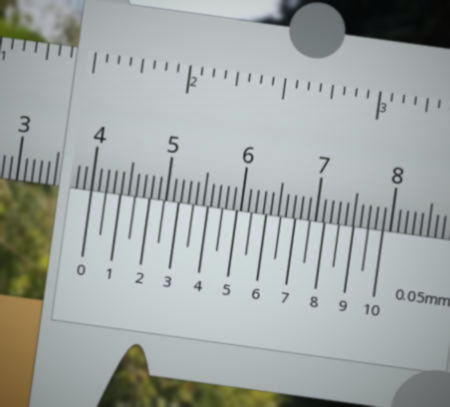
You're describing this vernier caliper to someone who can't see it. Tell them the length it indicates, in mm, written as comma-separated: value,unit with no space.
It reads 40.0,mm
